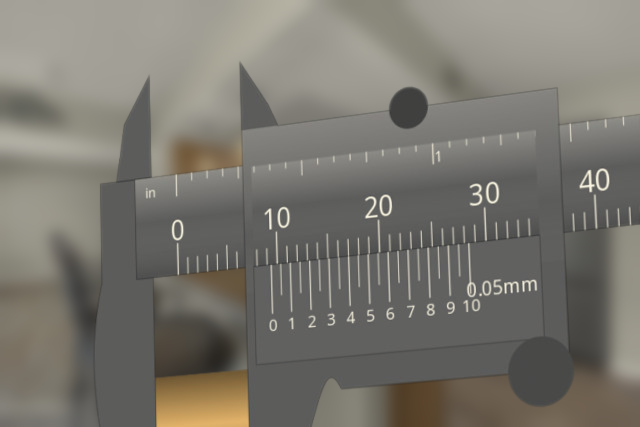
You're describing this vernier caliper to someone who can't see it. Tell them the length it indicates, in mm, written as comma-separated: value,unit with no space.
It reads 9.4,mm
